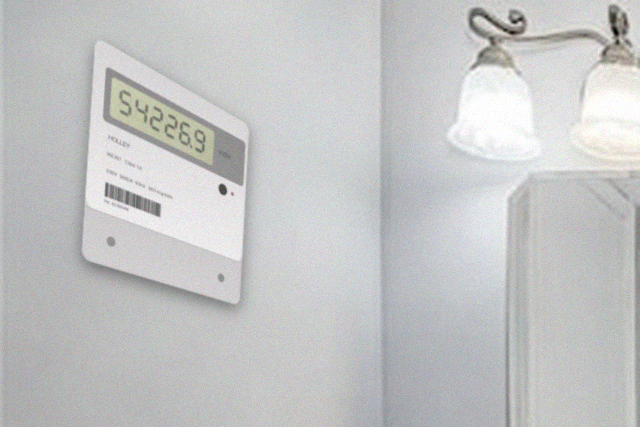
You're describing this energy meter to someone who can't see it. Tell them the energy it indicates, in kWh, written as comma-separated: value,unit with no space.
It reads 54226.9,kWh
